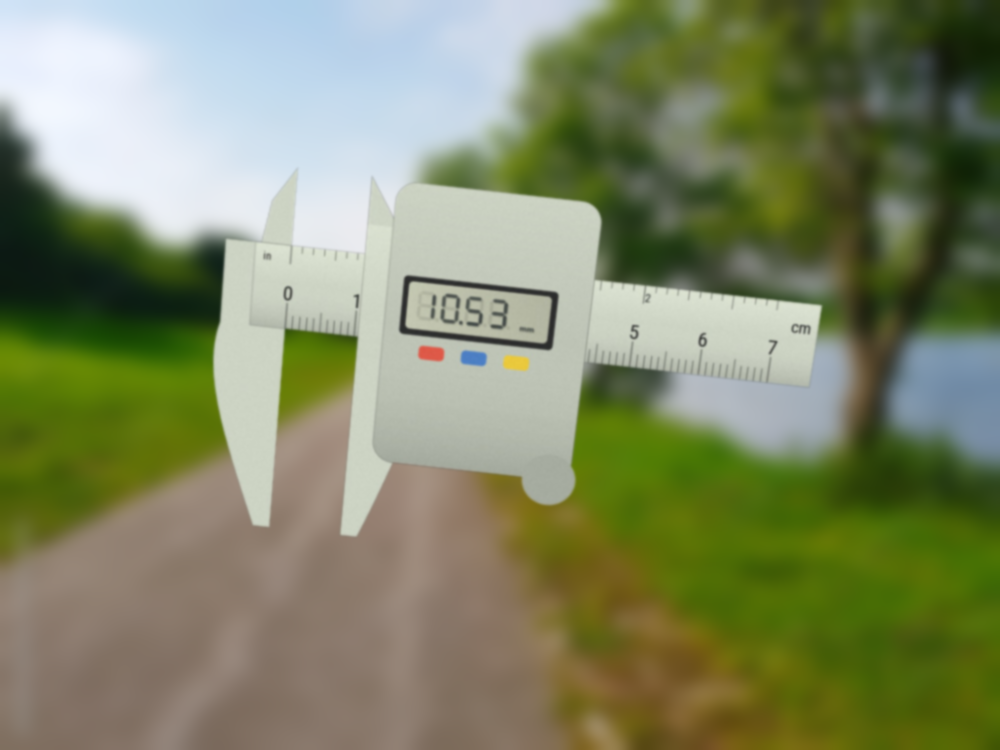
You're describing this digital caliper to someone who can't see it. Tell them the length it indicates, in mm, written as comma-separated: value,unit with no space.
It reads 10.53,mm
